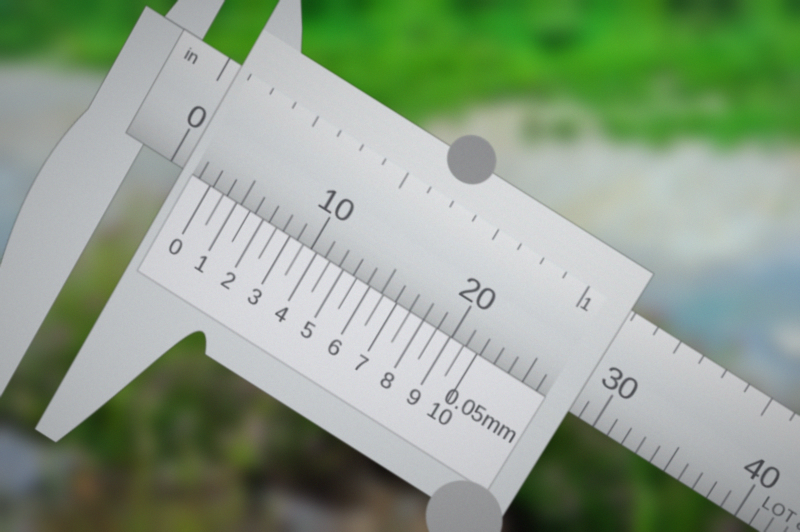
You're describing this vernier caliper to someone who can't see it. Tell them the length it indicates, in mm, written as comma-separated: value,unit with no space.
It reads 2.8,mm
